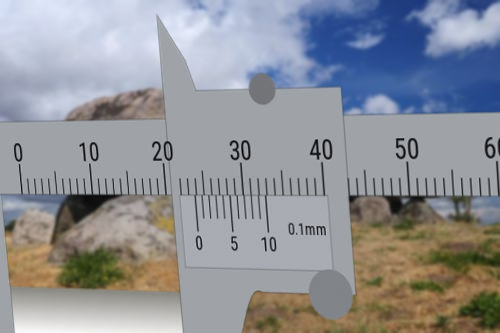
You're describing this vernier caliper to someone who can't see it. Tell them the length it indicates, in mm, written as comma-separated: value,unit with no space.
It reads 23.8,mm
